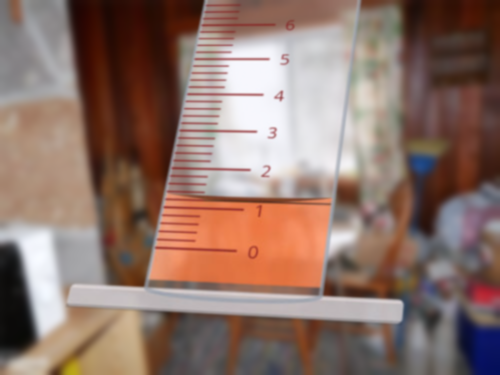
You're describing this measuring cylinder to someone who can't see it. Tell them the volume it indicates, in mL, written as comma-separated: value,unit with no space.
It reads 1.2,mL
